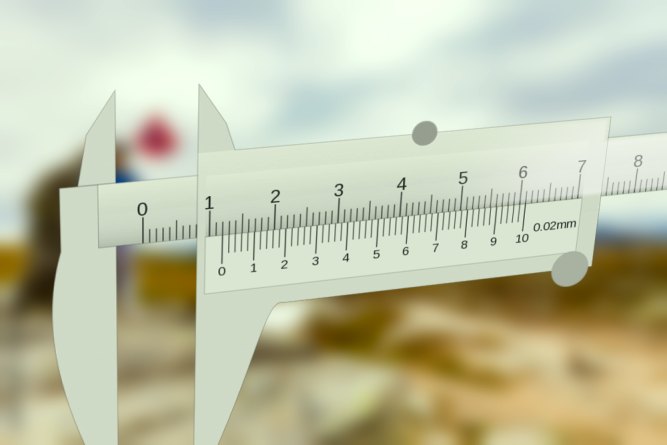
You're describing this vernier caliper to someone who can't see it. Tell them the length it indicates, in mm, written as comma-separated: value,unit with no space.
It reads 12.0,mm
